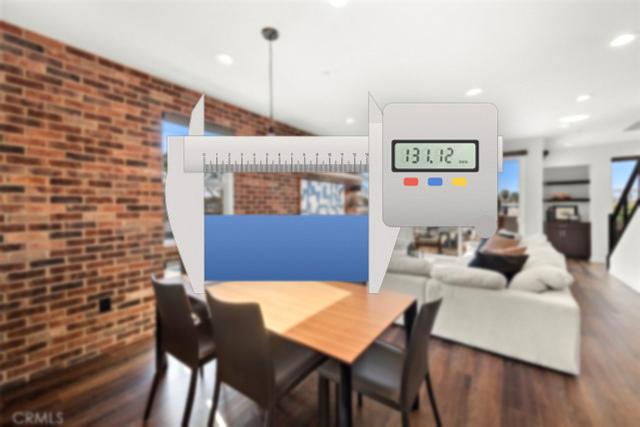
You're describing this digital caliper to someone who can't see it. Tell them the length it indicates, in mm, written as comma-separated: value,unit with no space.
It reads 131.12,mm
